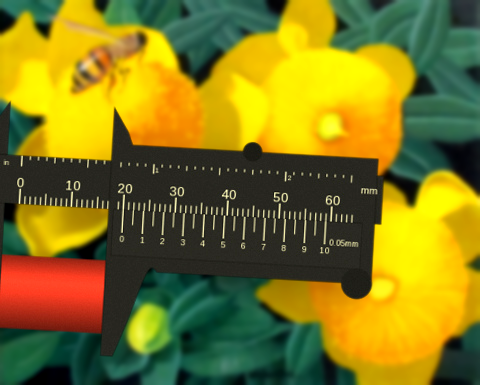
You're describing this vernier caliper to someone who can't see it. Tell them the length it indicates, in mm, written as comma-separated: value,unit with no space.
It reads 20.0,mm
